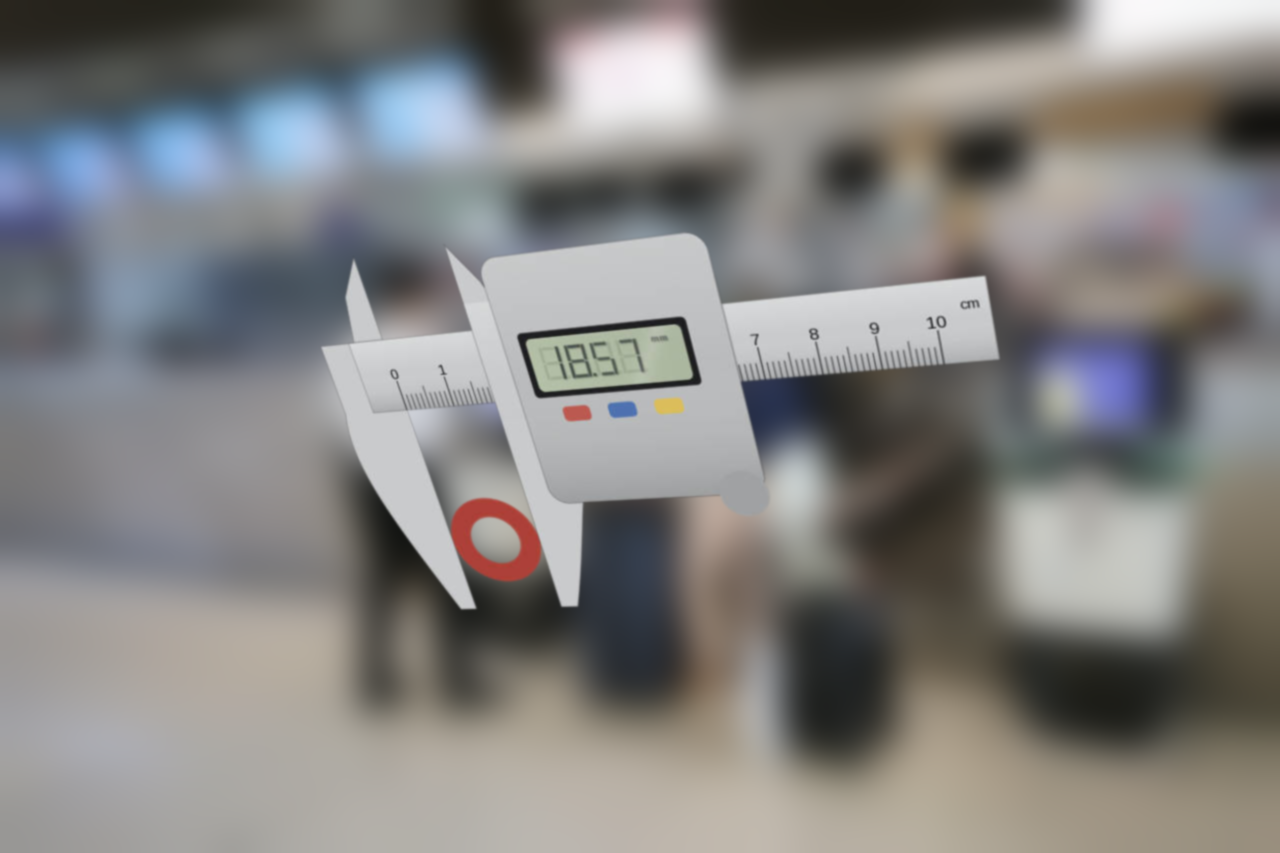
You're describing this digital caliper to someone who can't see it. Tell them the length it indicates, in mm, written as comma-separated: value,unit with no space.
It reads 18.57,mm
